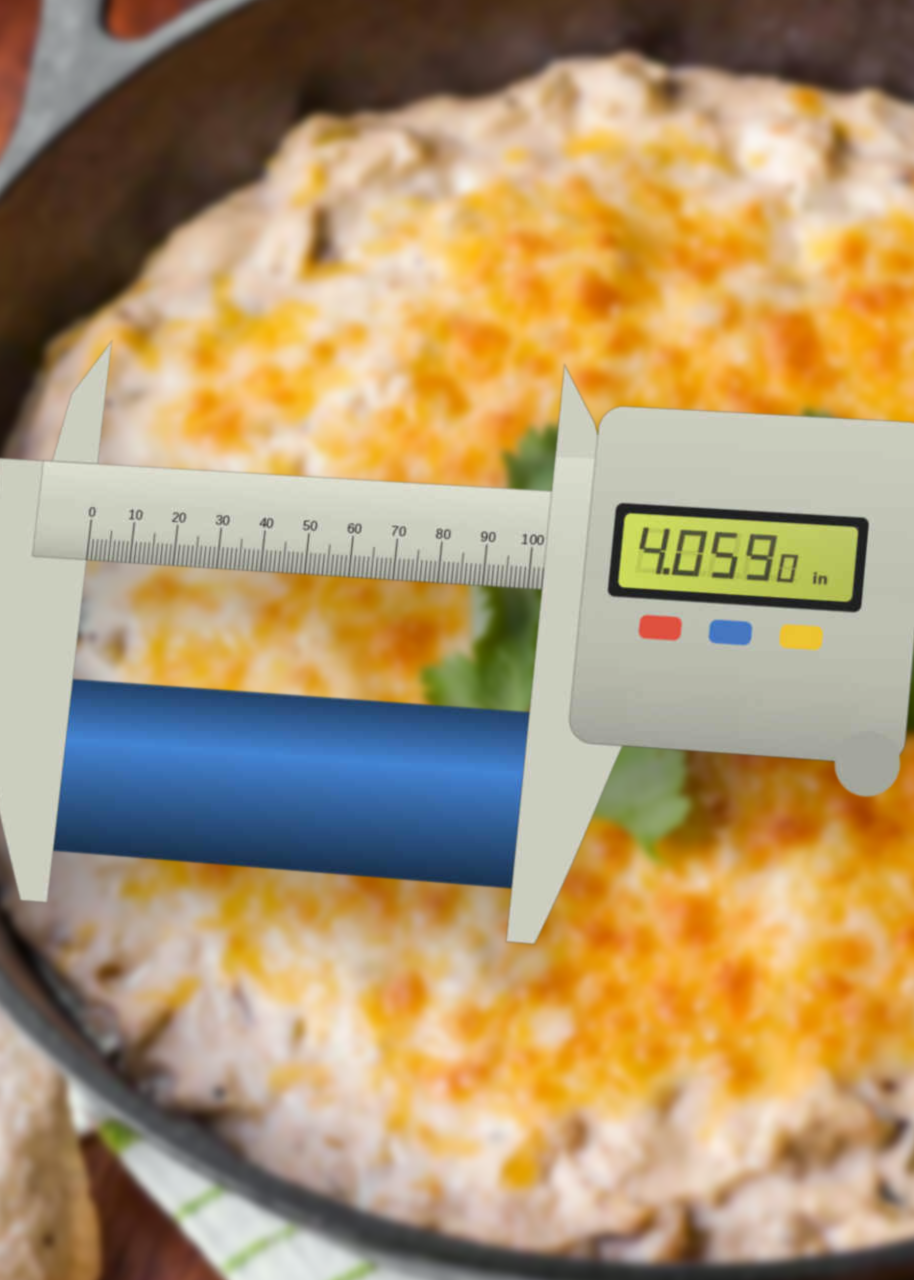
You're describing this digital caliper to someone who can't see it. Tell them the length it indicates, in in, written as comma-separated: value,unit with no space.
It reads 4.0590,in
